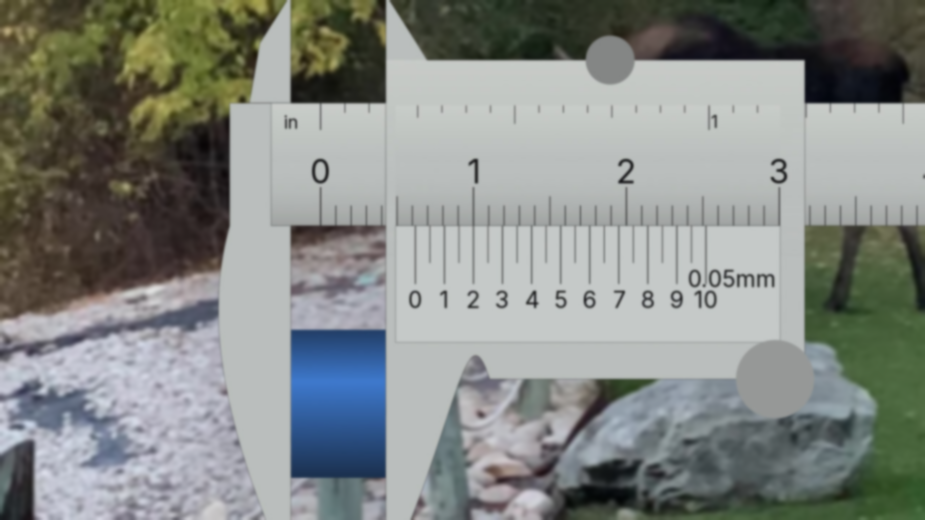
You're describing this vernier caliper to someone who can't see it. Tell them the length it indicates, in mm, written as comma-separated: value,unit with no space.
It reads 6.2,mm
